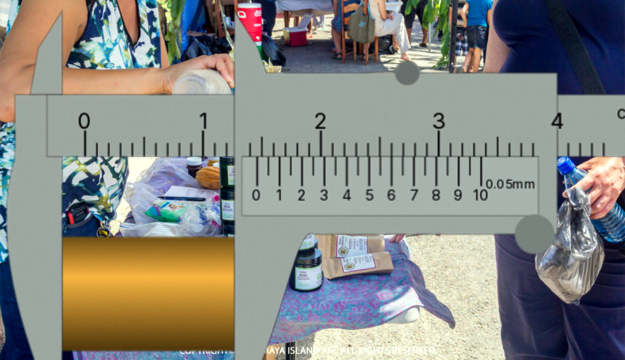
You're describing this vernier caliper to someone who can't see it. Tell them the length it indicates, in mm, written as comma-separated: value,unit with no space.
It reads 14.6,mm
